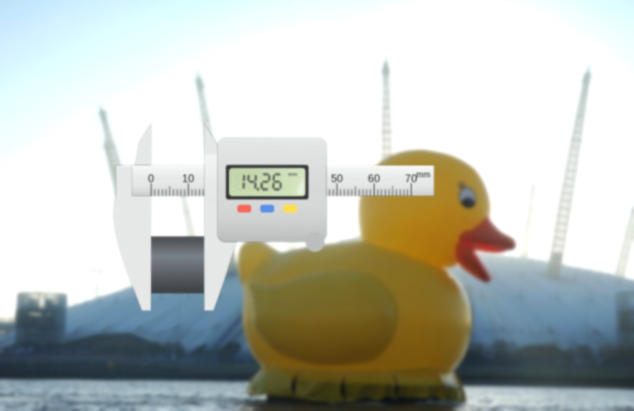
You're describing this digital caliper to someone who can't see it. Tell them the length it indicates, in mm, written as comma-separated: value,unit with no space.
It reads 14.26,mm
